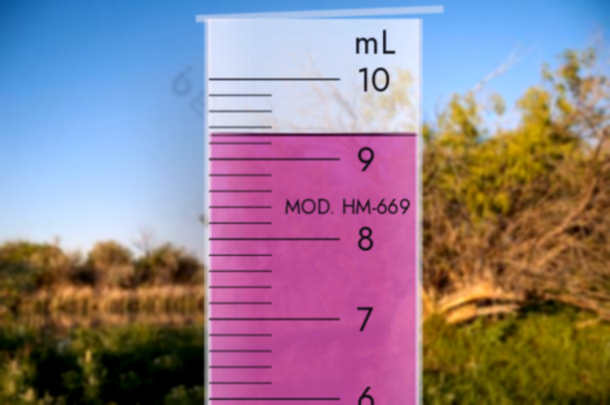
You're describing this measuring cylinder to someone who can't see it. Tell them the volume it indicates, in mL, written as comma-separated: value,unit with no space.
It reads 9.3,mL
